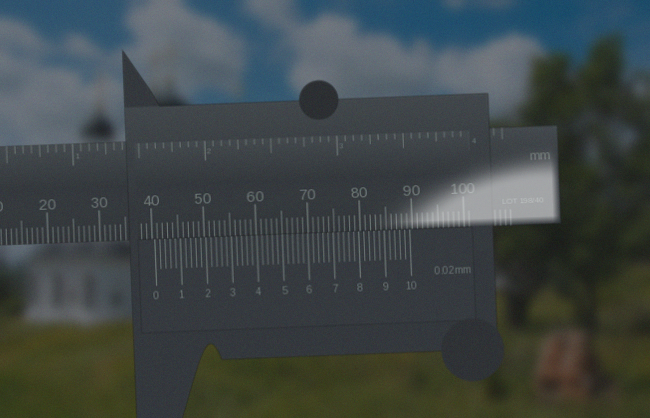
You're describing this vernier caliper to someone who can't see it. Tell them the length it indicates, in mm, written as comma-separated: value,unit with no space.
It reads 40.5,mm
